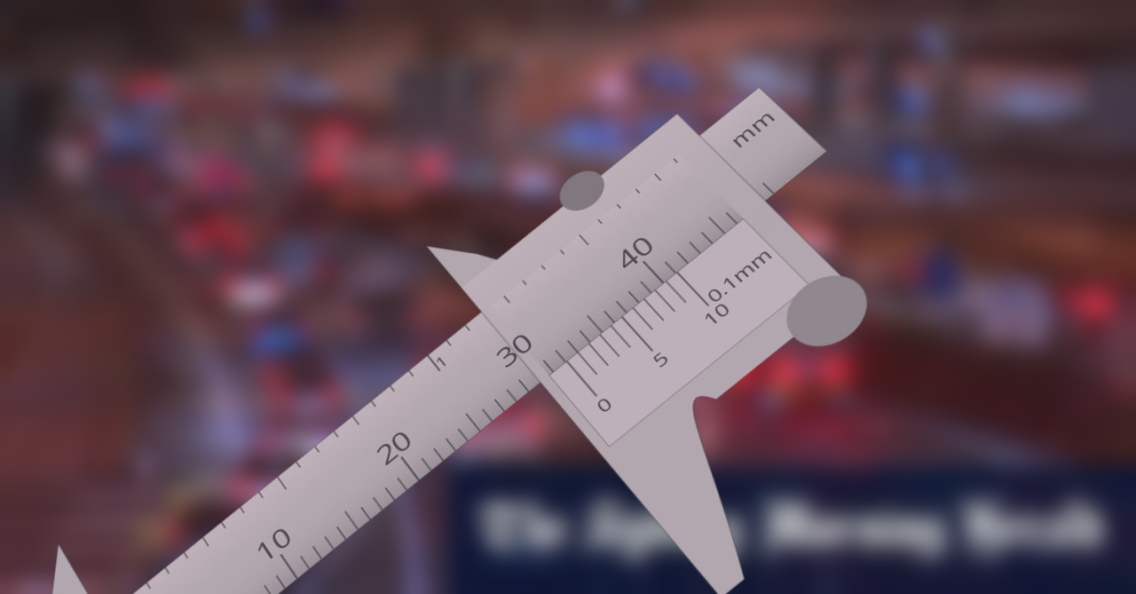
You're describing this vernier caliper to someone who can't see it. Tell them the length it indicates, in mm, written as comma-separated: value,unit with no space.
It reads 32.1,mm
